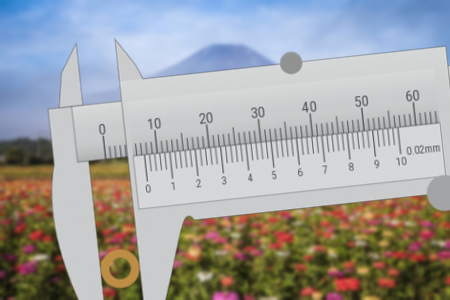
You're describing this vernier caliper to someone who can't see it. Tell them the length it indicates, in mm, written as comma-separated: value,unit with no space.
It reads 7.5,mm
